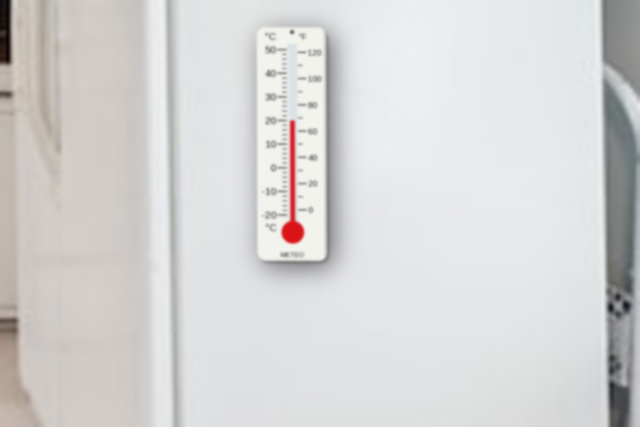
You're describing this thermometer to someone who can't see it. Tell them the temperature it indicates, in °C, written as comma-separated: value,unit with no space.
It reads 20,°C
